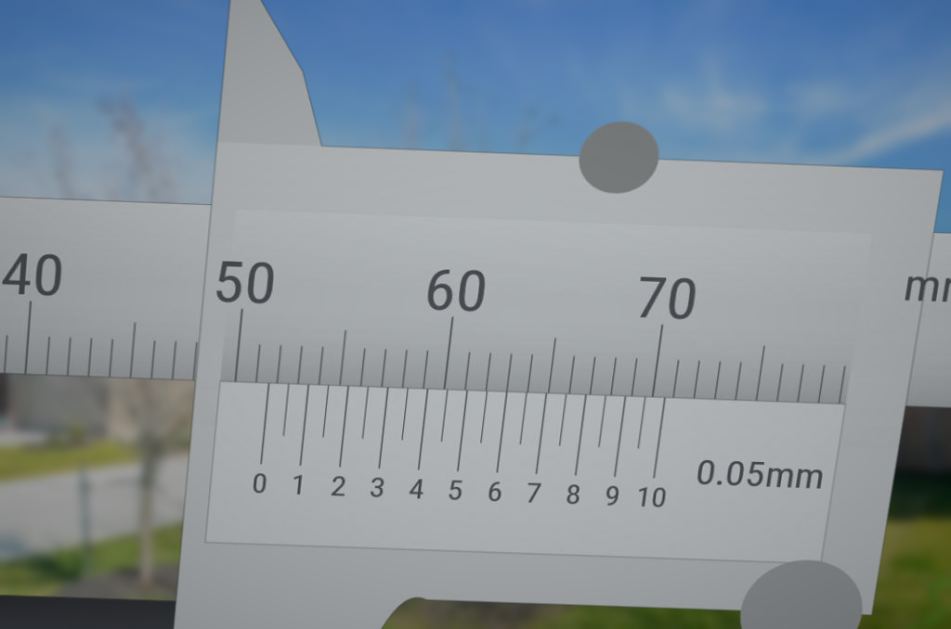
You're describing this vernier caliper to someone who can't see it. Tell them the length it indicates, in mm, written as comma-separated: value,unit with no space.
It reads 51.6,mm
